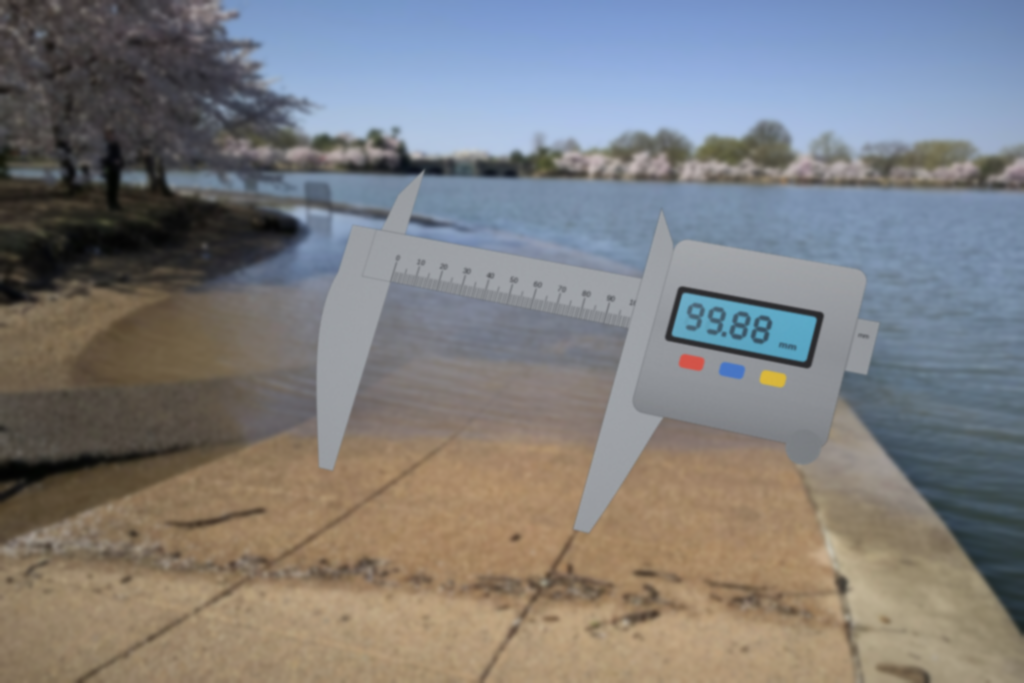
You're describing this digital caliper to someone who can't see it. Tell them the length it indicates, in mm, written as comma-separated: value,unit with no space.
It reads 99.88,mm
